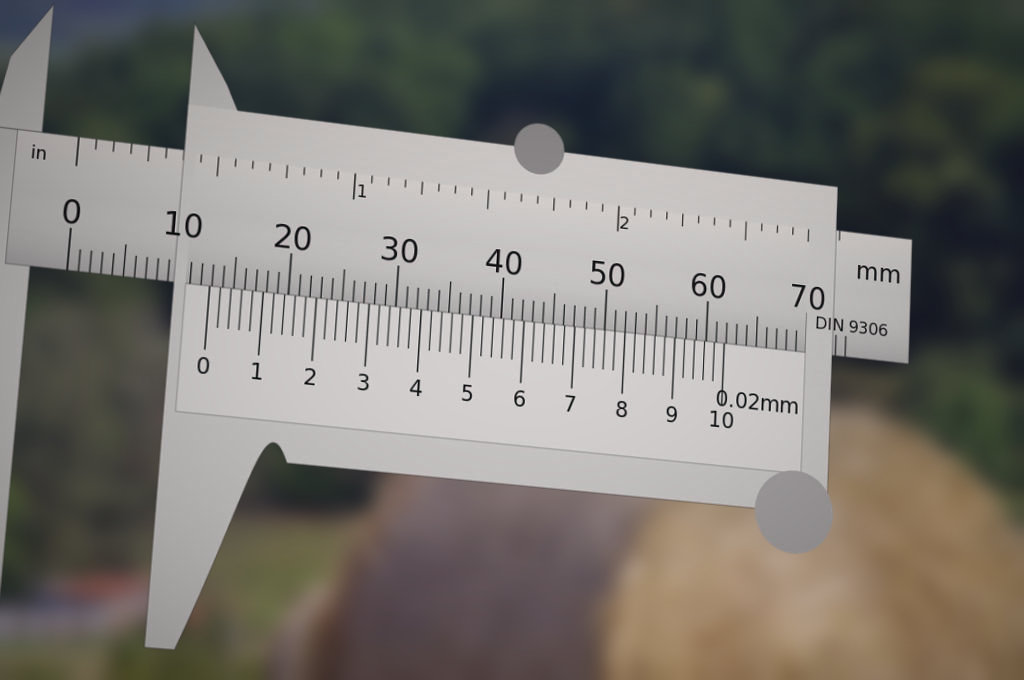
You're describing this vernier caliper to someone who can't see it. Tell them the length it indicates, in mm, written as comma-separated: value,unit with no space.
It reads 12.8,mm
